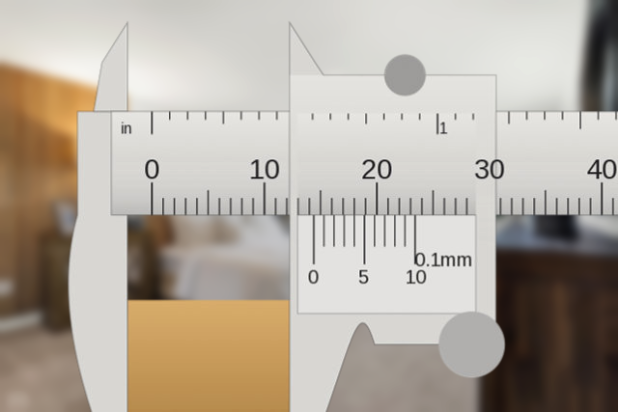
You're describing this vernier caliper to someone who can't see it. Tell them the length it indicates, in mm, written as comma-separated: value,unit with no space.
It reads 14.4,mm
